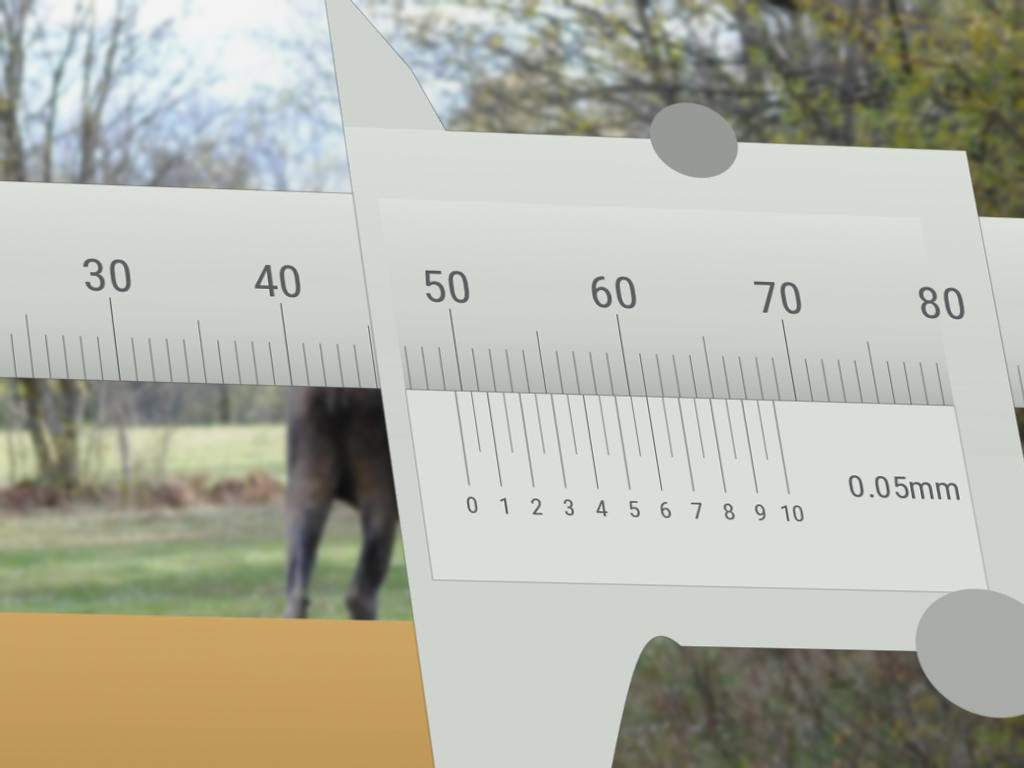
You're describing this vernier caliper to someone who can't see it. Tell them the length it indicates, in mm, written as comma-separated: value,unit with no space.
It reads 49.6,mm
